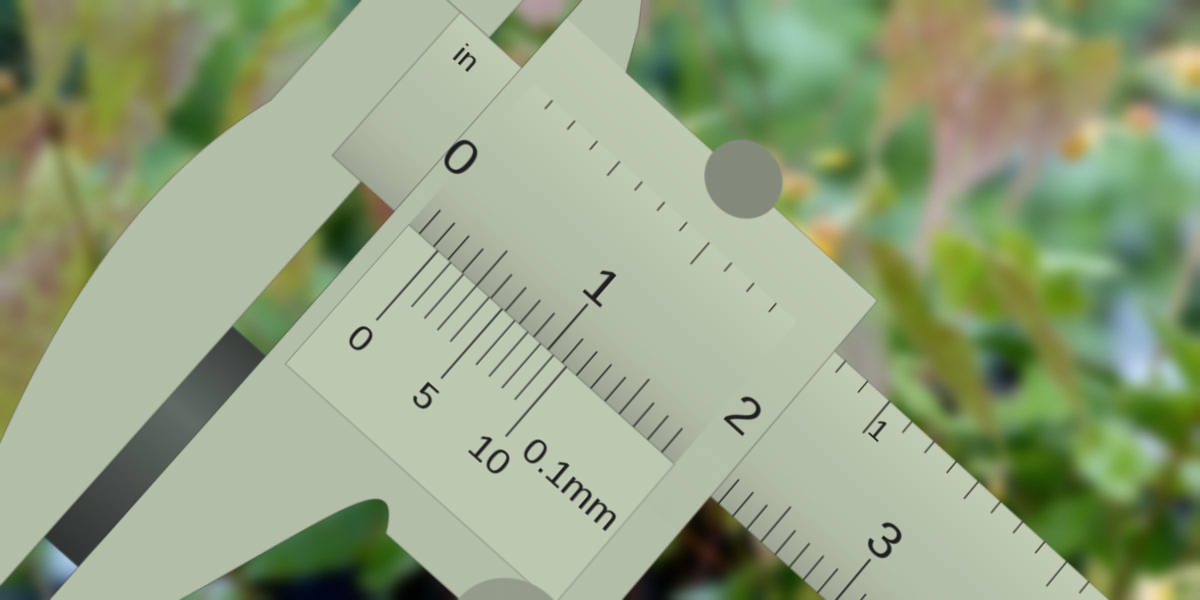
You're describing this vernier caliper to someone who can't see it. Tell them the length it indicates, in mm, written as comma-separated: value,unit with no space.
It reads 2.3,mm
